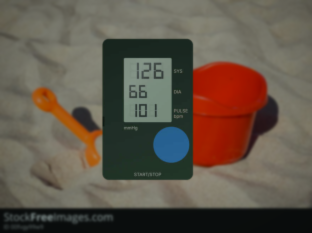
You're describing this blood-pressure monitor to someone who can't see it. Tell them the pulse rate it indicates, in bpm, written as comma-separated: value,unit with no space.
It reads 101,bpm
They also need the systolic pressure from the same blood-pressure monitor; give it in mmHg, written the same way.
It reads 126,mmHg
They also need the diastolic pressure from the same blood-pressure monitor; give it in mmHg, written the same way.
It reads 66,mmHg
